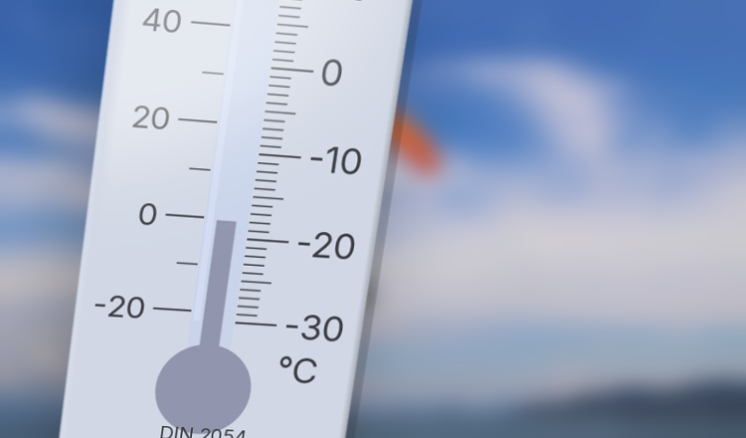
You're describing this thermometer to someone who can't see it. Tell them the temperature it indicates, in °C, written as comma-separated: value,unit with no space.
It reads -18,°C
